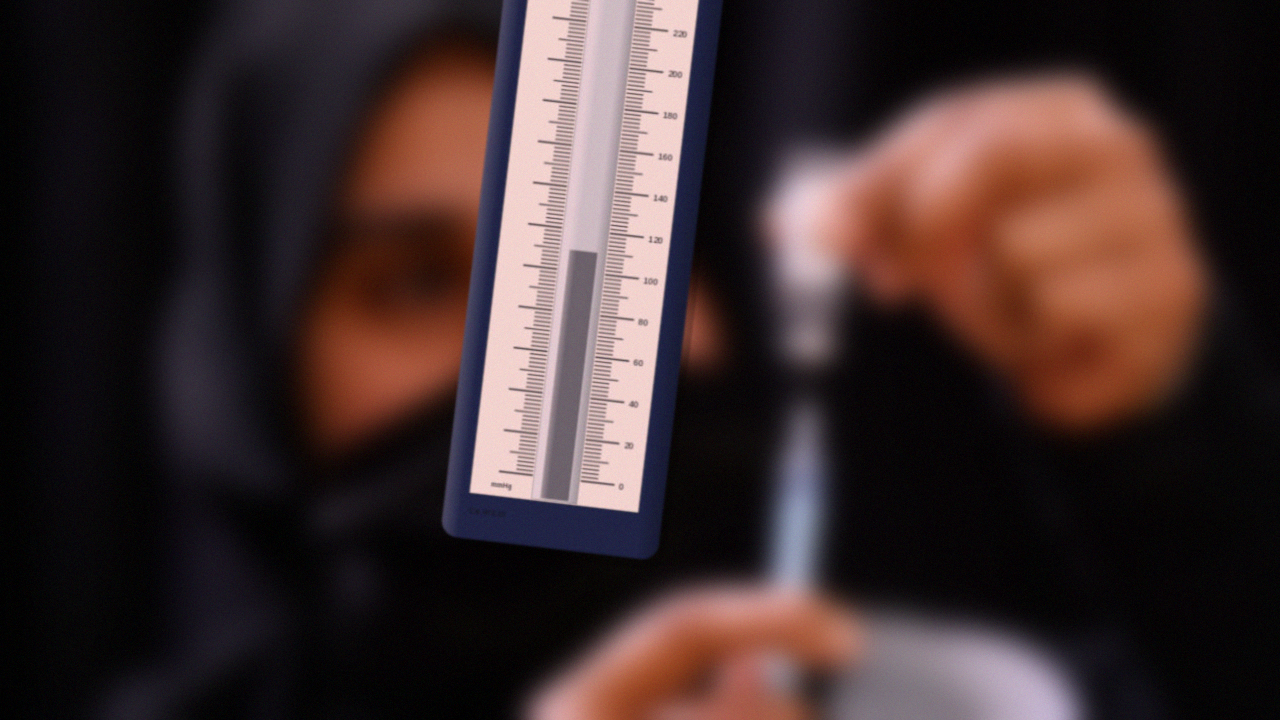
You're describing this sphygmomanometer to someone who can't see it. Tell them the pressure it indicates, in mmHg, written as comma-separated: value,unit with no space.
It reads 110,mmHg
